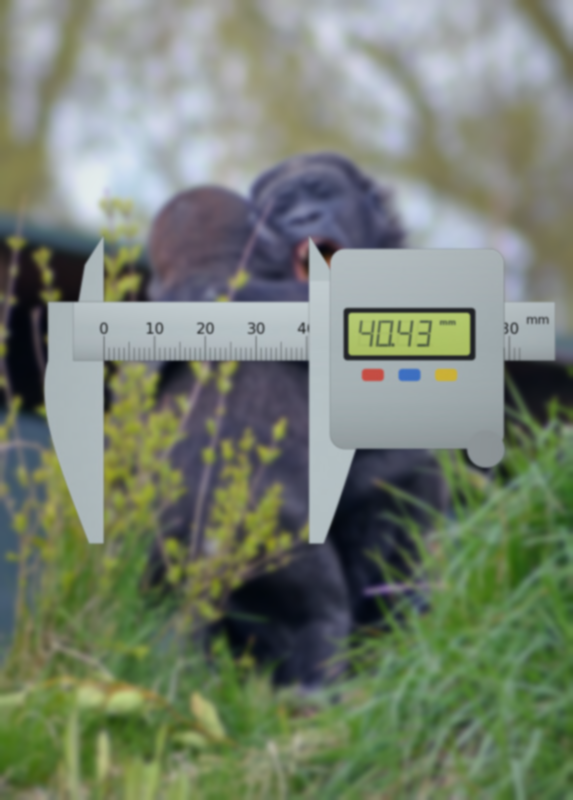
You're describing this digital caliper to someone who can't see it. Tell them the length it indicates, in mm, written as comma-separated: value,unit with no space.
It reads 40.43,mm
